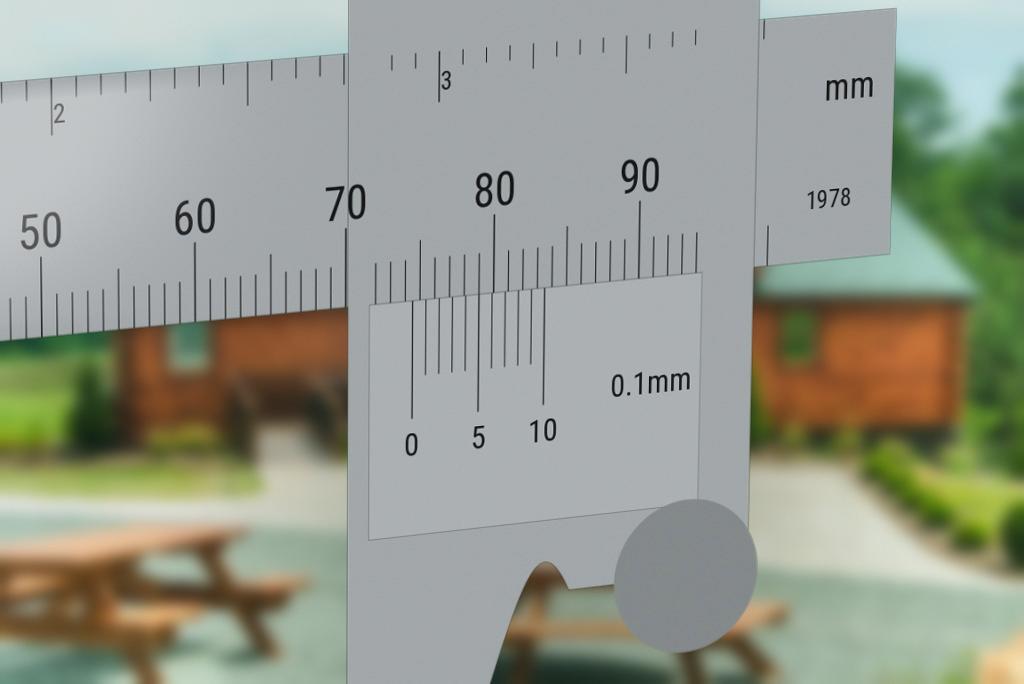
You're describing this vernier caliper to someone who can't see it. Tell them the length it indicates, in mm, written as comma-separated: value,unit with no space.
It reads 74.5,mm
